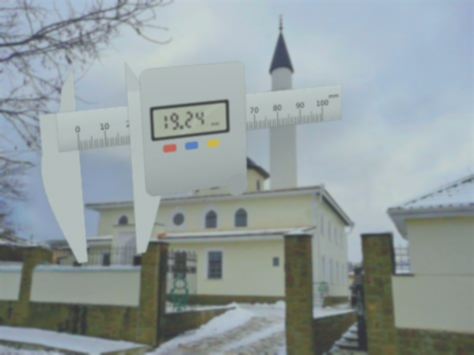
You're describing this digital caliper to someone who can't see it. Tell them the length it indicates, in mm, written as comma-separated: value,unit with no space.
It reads 19.24,mm
